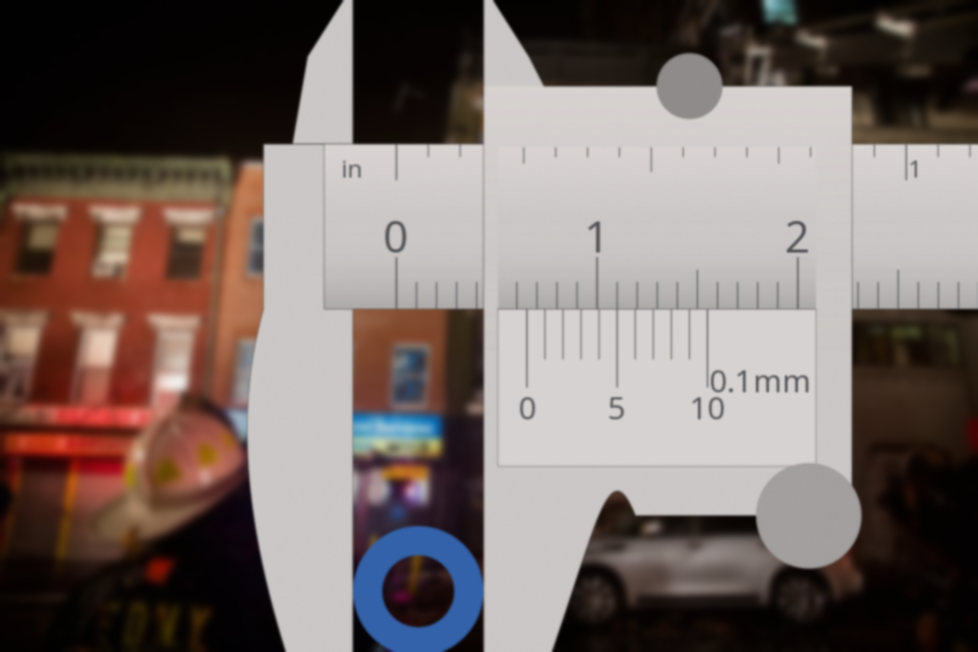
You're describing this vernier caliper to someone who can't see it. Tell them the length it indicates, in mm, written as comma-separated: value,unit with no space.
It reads 6.5,mm
